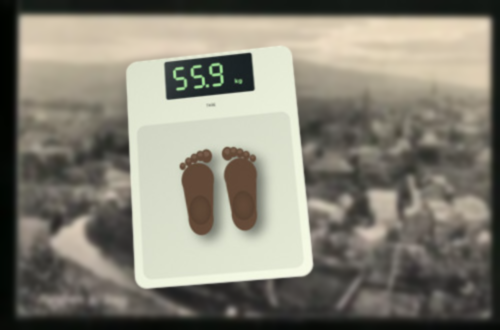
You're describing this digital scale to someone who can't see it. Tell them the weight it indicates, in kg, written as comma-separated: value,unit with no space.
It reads 55.9,kg
